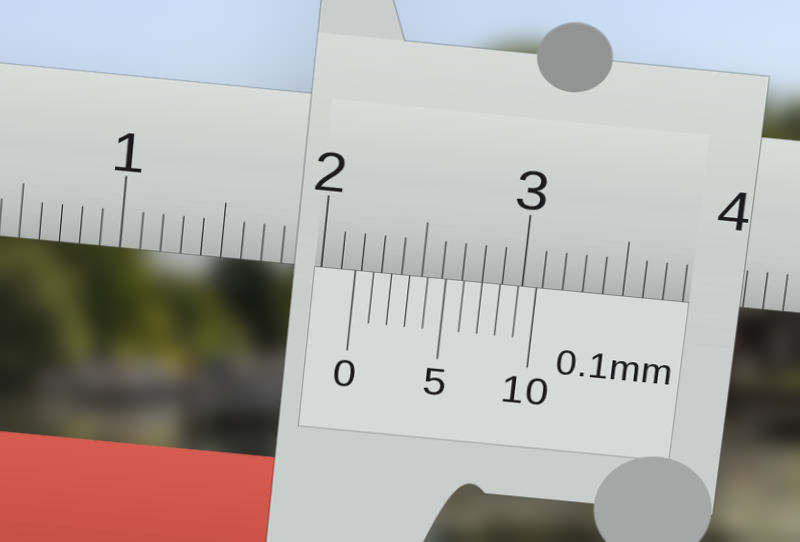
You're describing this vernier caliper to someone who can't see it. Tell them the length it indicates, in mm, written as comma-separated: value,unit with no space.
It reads 21.7,mm
